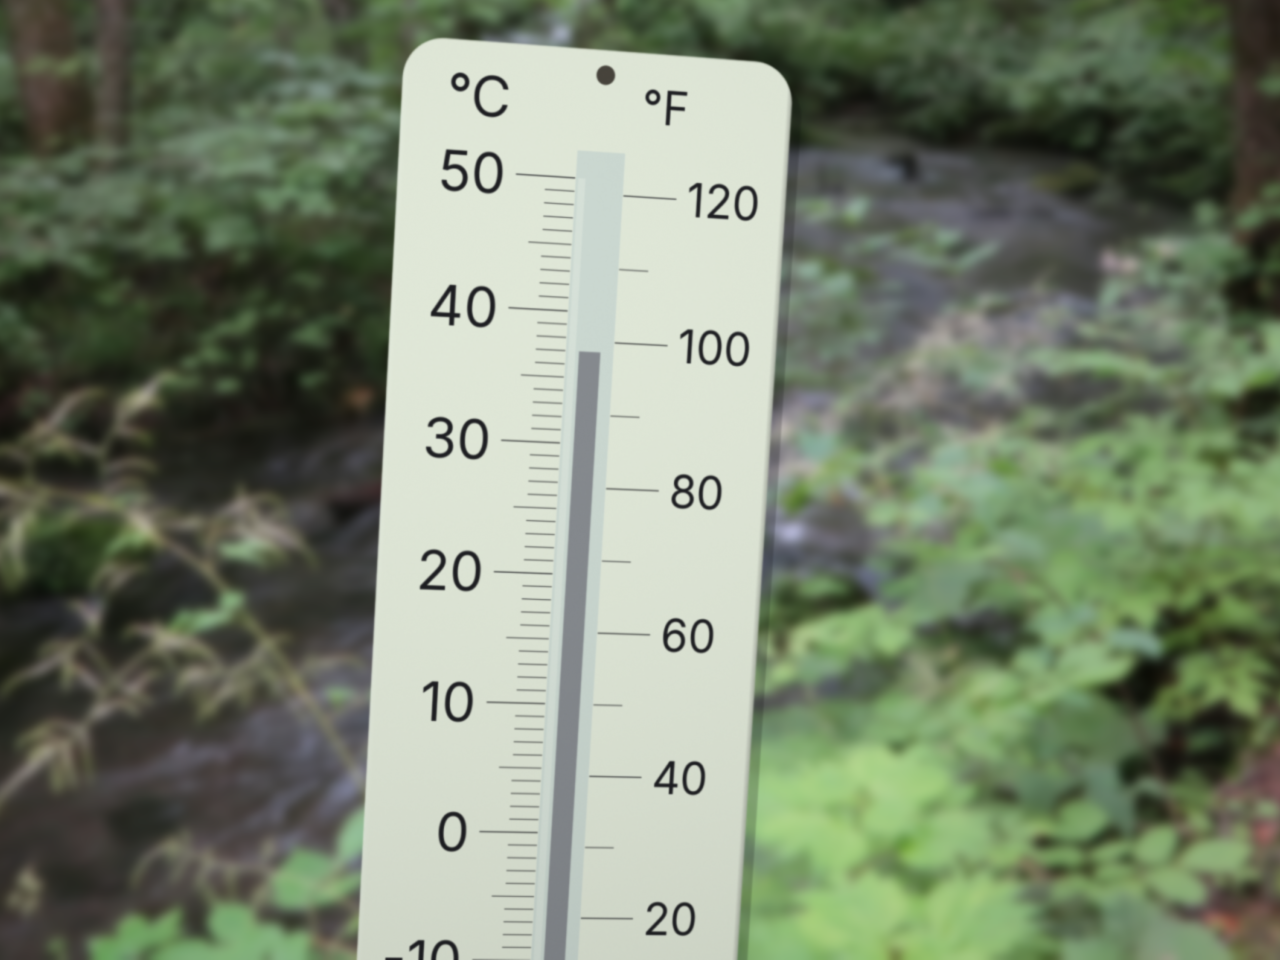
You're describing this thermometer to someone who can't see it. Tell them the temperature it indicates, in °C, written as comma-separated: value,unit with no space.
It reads 37,°C
